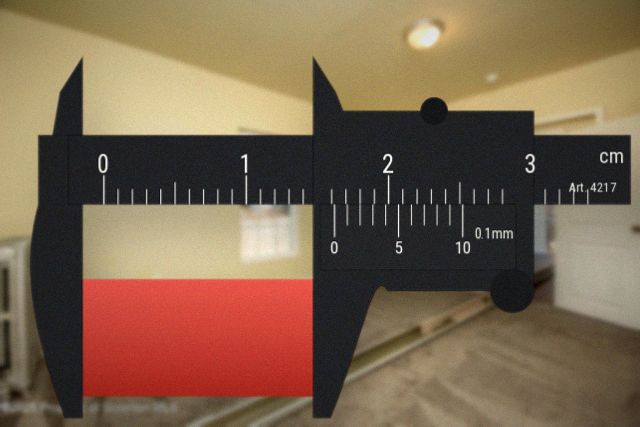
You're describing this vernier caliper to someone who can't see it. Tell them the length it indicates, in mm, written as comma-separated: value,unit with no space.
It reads 16.2,mm
